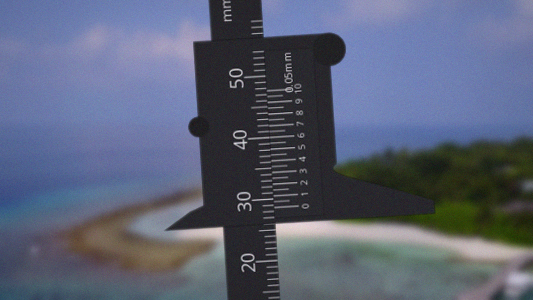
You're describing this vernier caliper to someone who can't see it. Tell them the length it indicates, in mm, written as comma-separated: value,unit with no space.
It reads 28.6,mm
